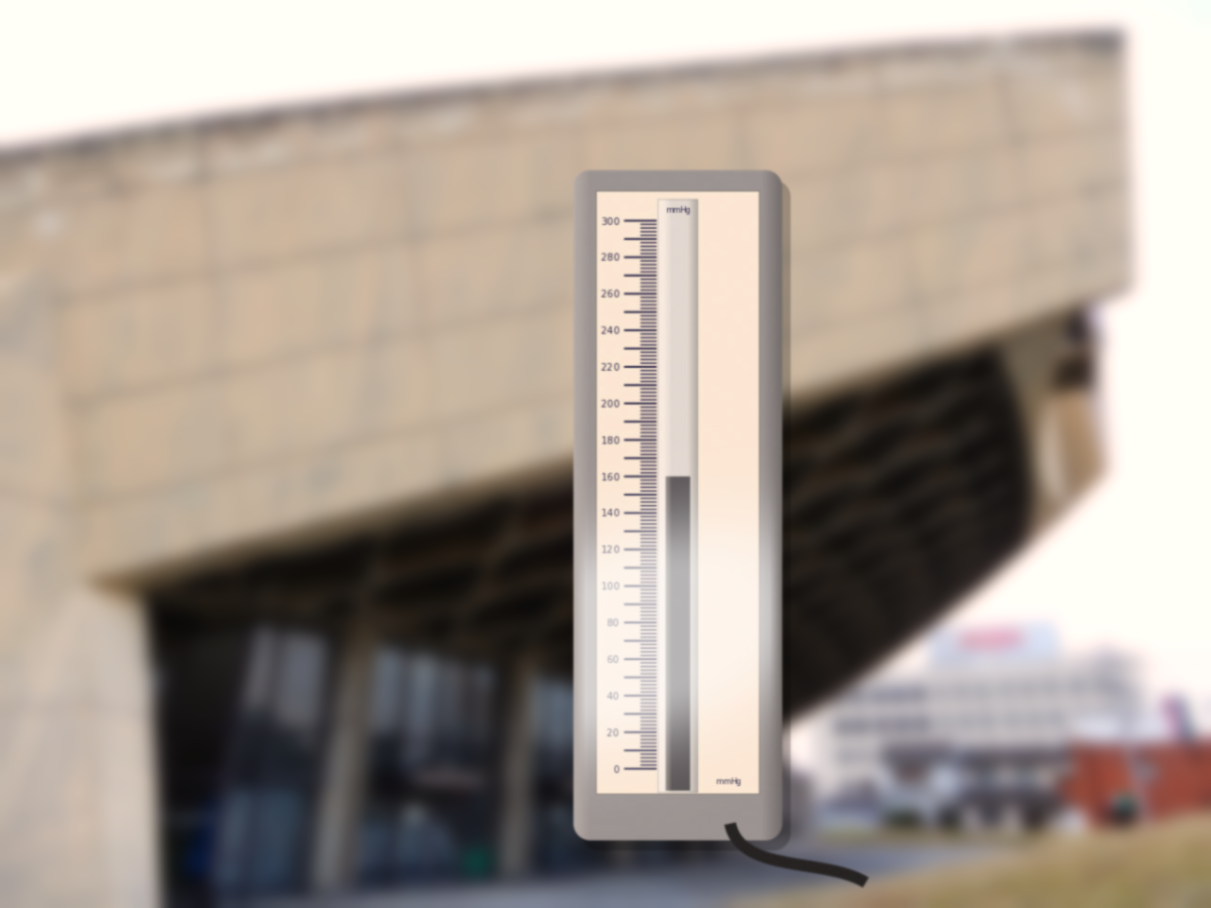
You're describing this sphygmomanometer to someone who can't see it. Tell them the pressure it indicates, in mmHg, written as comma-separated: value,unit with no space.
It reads 160,mmHg
